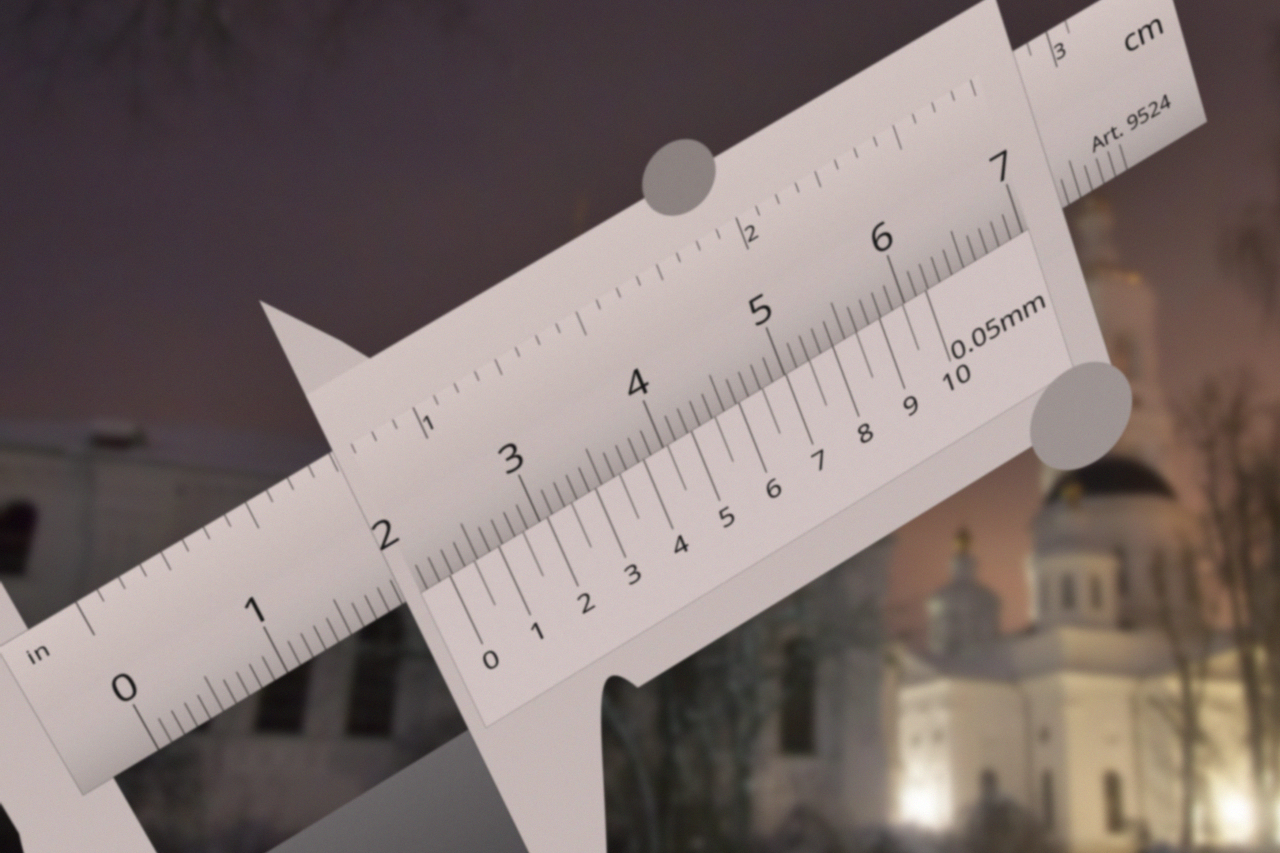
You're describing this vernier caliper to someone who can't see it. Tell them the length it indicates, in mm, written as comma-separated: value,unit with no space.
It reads 22.8,mm
